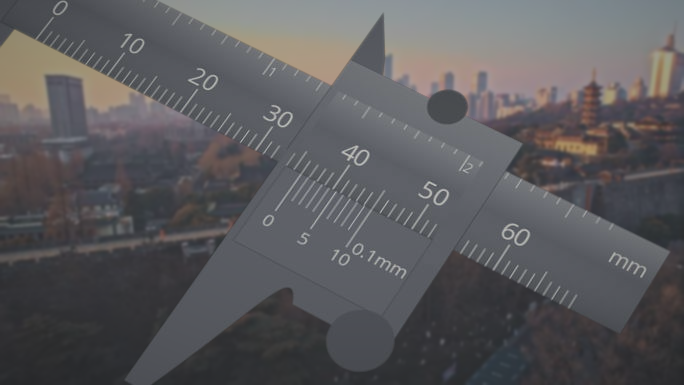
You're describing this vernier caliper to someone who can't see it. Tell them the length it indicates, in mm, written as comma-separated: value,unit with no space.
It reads 36.0,mm
